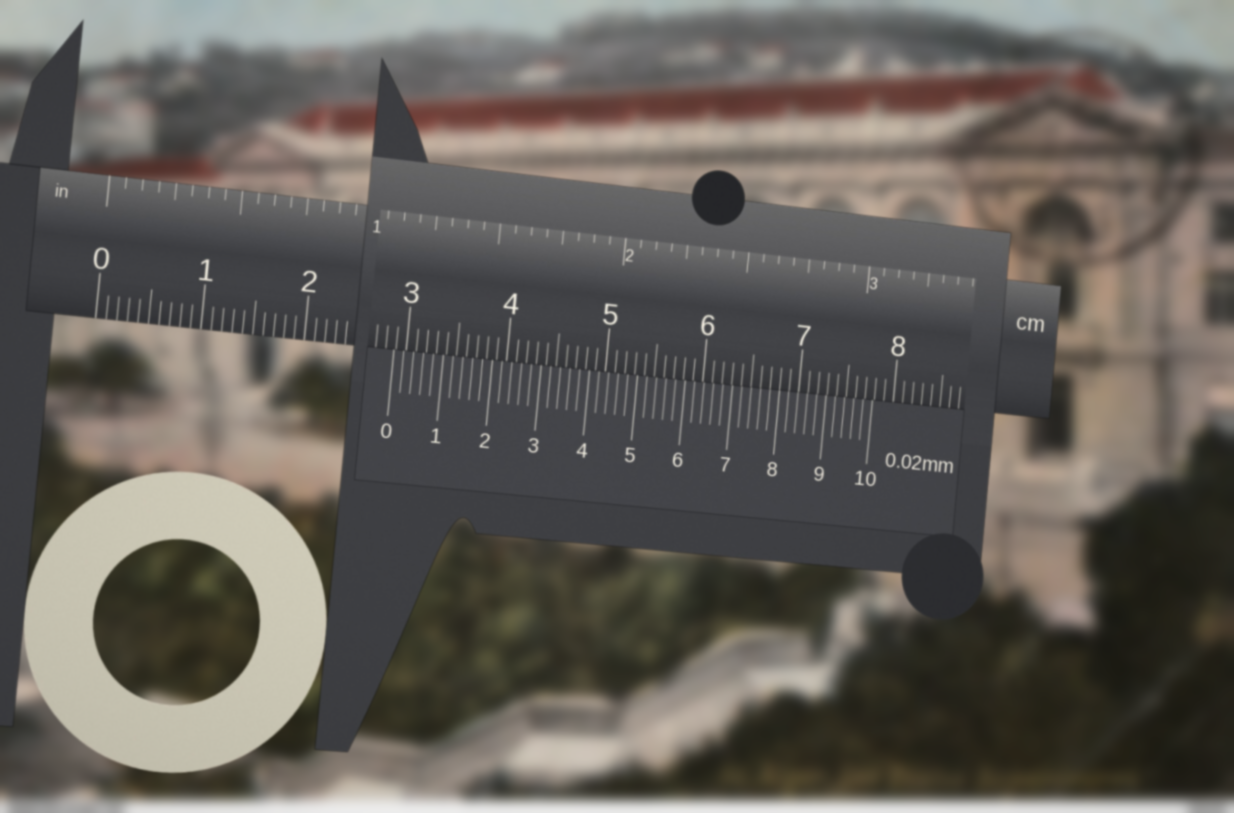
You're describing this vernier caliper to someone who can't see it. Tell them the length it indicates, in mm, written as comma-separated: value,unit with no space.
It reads 28.8,mm
